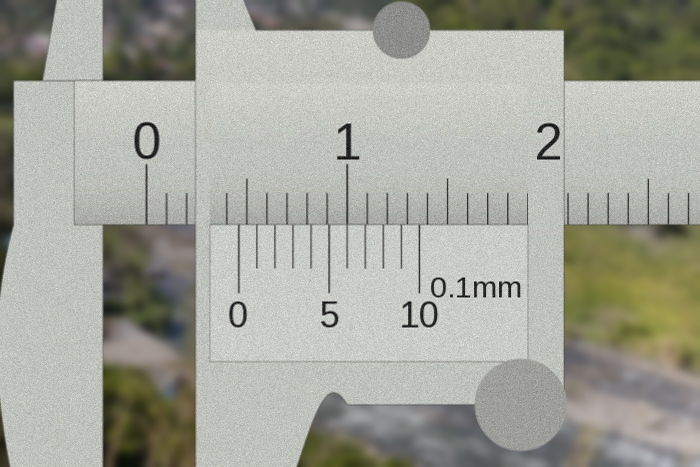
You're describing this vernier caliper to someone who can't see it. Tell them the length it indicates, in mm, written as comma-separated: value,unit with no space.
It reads 4.6,mm
